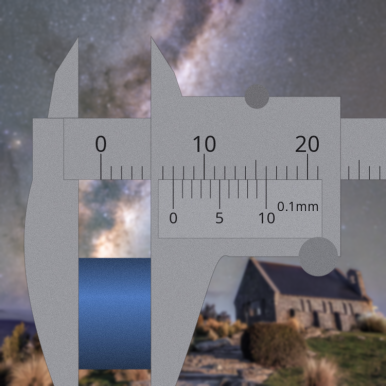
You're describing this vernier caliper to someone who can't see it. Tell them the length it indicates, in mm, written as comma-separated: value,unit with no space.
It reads 7.0,mm
